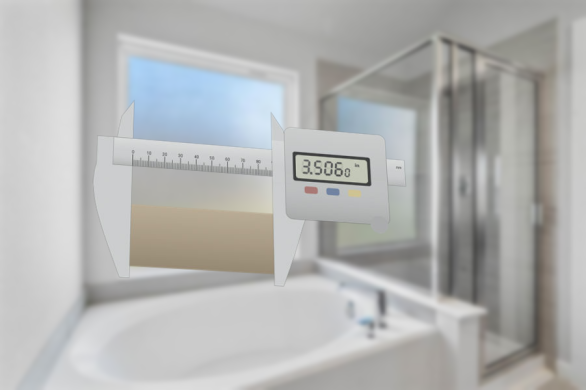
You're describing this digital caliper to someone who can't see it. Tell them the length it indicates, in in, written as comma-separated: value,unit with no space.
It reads 3.5060,in
